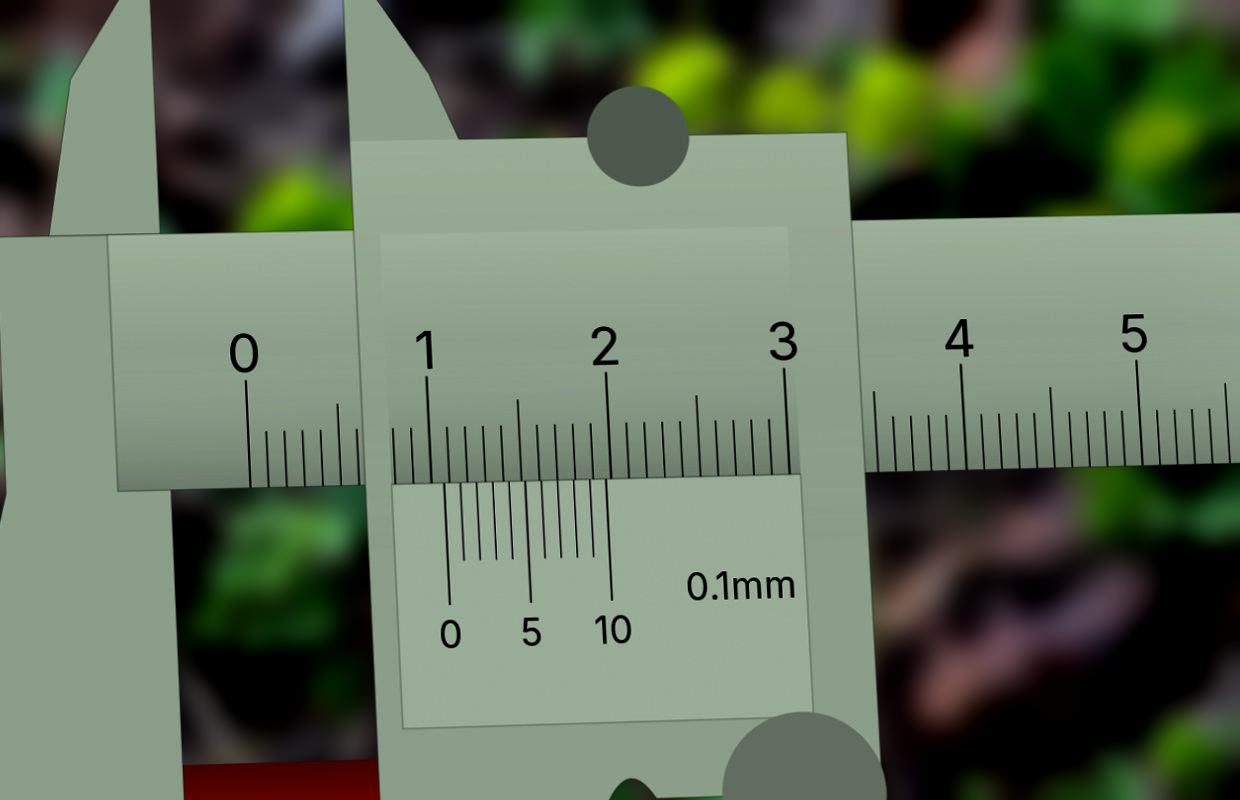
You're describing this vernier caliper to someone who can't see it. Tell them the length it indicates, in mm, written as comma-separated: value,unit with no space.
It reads 10.7,mm
